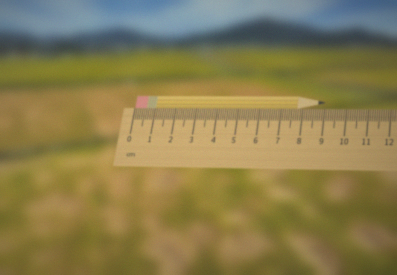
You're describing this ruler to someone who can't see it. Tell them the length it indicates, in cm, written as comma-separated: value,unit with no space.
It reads 9,cm
